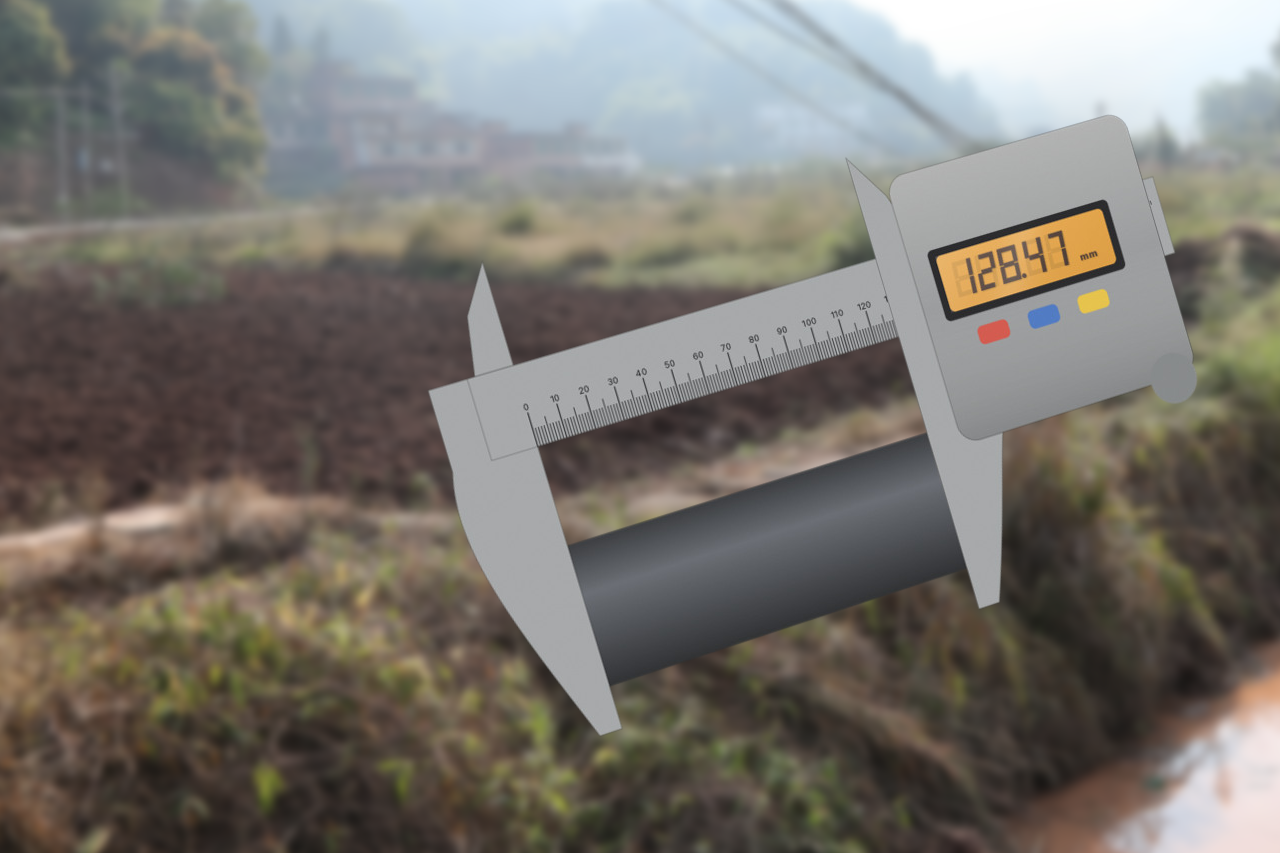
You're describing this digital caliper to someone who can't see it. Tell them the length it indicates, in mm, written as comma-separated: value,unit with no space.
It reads 128.47,mm
